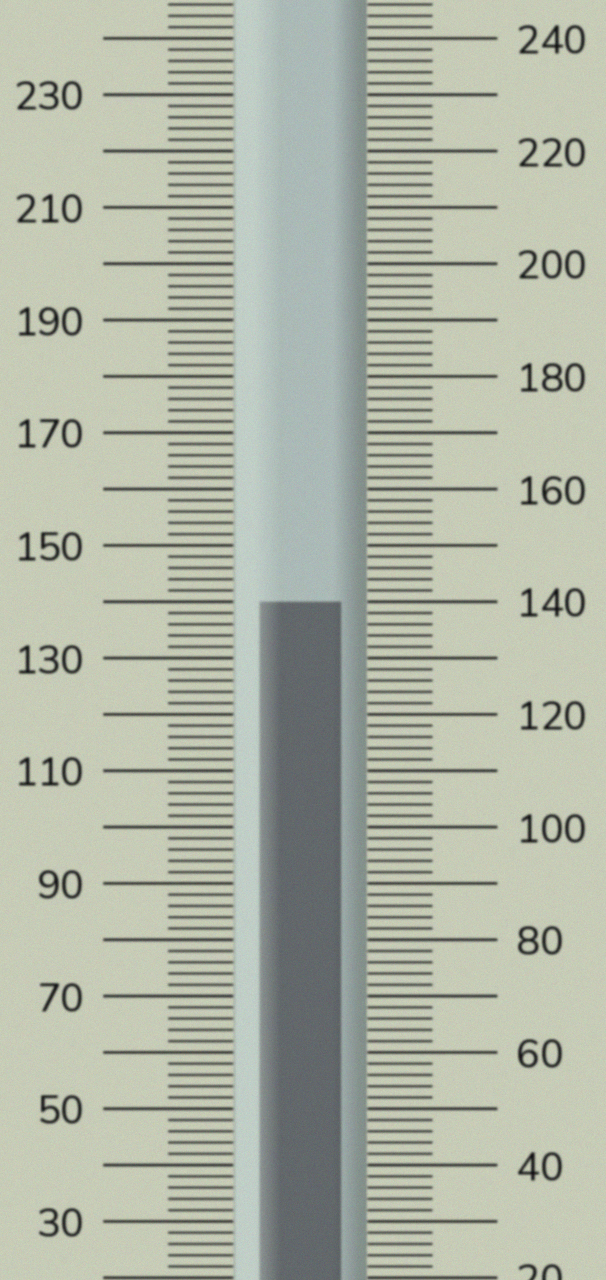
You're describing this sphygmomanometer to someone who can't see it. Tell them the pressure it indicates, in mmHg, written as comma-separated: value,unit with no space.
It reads 140,mmHg
